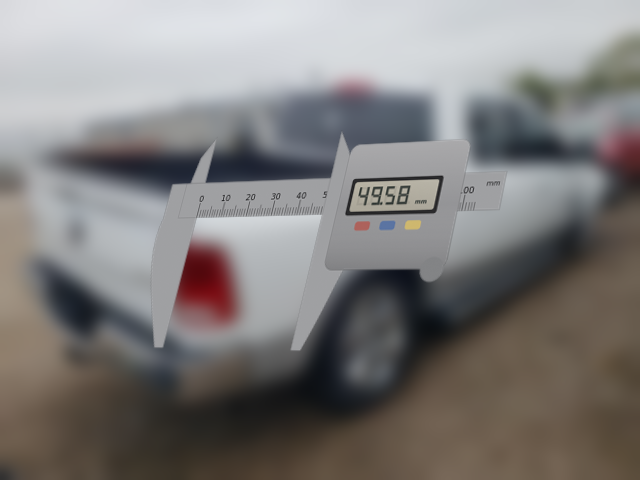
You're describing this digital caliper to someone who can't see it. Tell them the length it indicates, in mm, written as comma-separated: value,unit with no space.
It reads 49.58,mm
